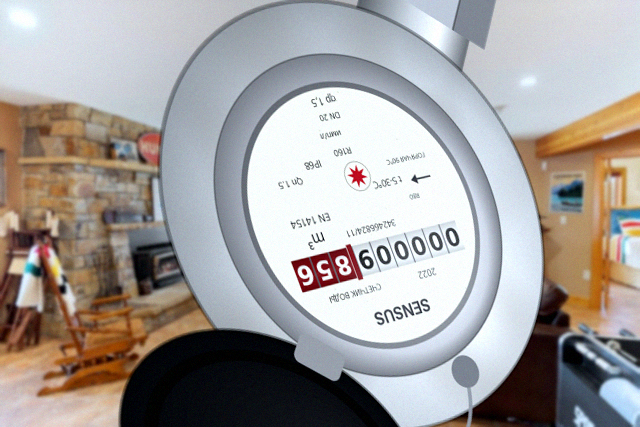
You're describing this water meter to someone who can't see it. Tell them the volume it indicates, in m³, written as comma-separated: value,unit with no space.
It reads 9.856,m³
